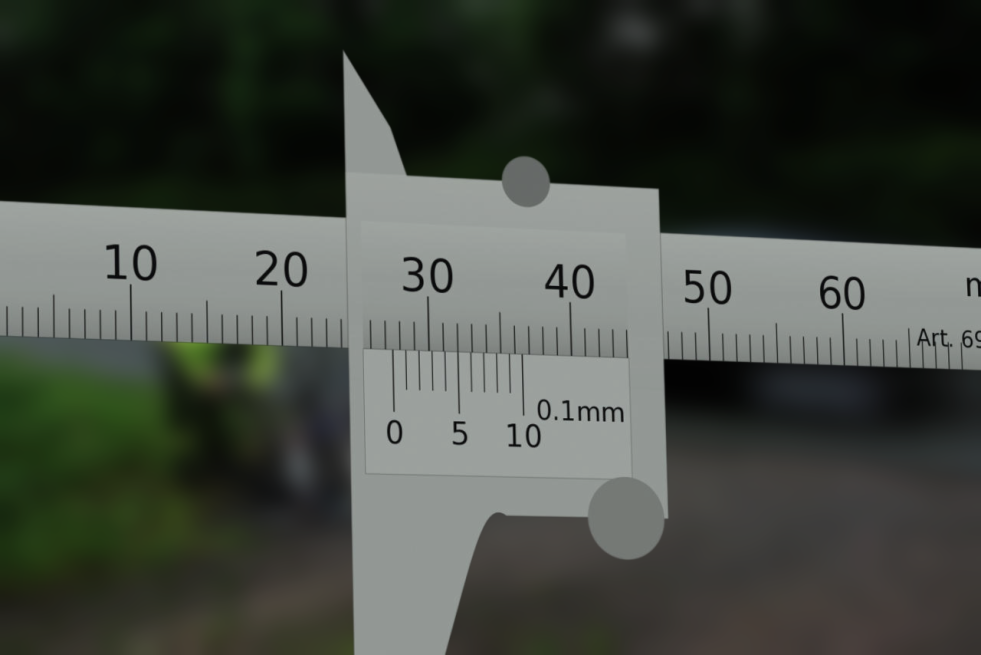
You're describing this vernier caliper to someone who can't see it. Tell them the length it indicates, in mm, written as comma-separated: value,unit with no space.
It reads 27.5,mm
